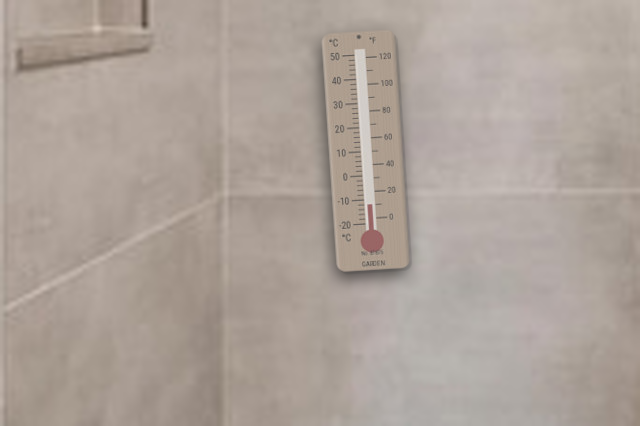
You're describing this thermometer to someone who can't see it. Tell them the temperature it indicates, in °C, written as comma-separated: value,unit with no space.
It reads -12,°C
